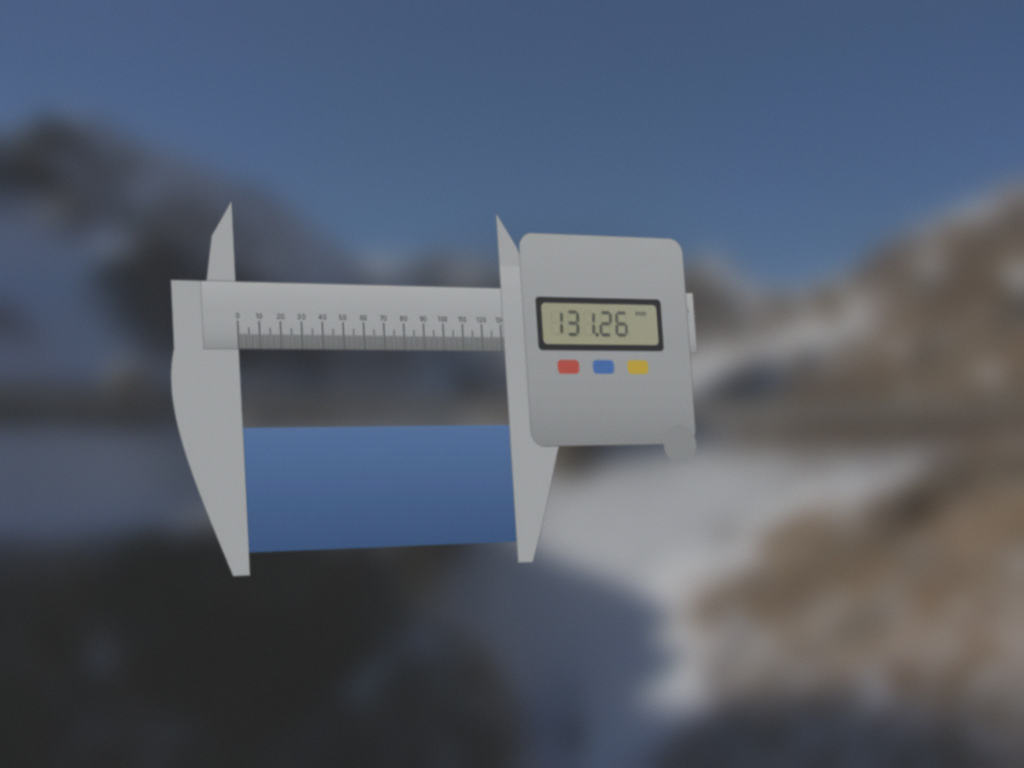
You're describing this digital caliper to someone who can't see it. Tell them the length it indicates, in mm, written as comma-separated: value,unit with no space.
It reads 131.26,mm
